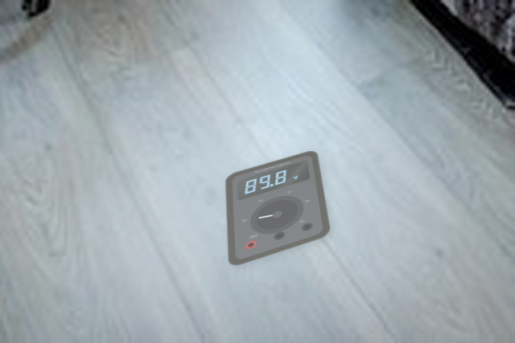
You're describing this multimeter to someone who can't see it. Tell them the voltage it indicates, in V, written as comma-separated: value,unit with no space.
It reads 89.8,V
